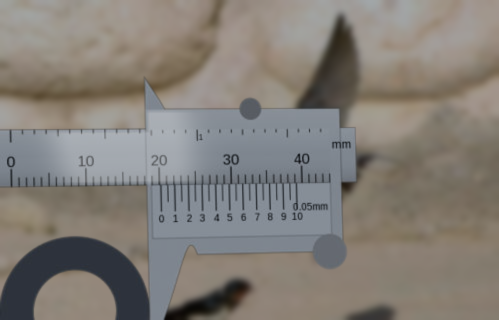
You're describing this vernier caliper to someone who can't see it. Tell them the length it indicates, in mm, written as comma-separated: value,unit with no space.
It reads 20.2,mm
